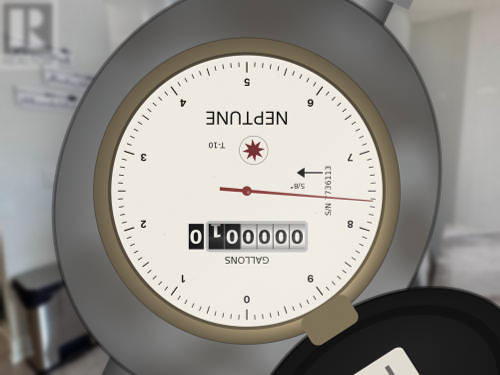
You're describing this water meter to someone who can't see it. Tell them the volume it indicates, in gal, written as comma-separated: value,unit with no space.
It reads 7.6,gal
